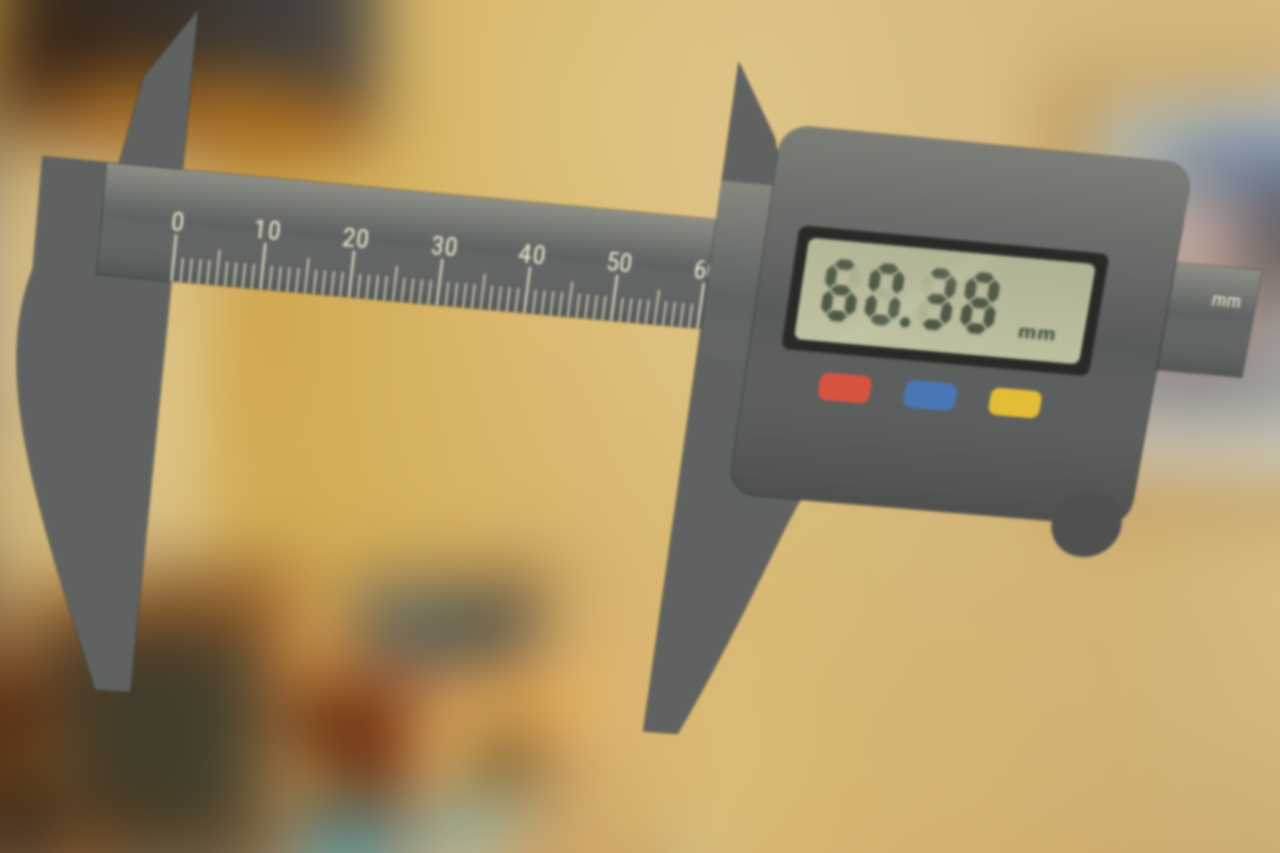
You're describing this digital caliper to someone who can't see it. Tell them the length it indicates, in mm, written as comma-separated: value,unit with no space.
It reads 60.38,mm
